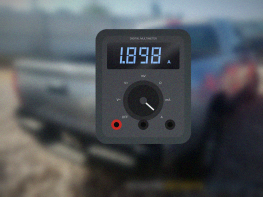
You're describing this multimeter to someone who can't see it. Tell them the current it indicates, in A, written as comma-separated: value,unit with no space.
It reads 1.898,A
